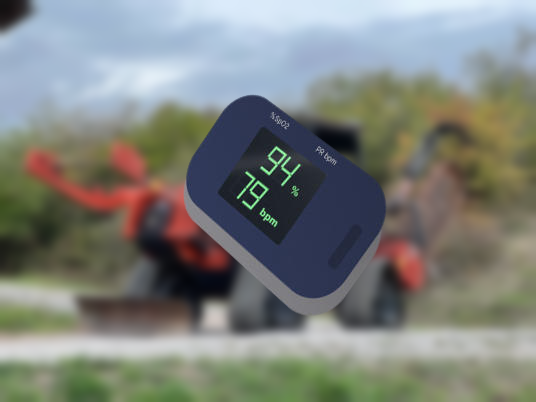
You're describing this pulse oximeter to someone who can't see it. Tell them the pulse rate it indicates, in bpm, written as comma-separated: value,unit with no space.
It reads 79,bpm
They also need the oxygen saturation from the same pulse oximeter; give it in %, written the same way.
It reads 94,%
